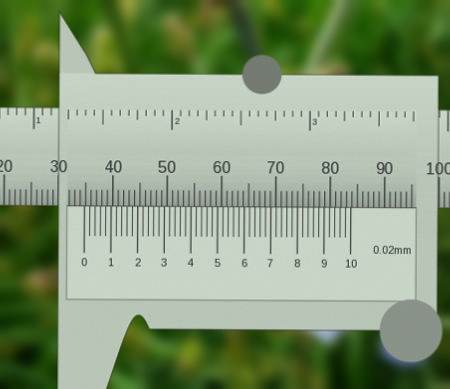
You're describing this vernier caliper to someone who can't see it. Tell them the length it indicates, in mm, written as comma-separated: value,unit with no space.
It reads 34.8,mm
